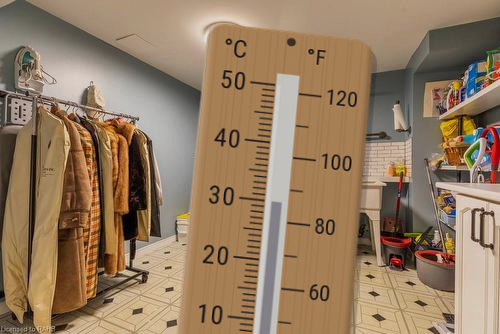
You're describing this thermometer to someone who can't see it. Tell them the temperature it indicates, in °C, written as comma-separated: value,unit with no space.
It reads 30,°C
